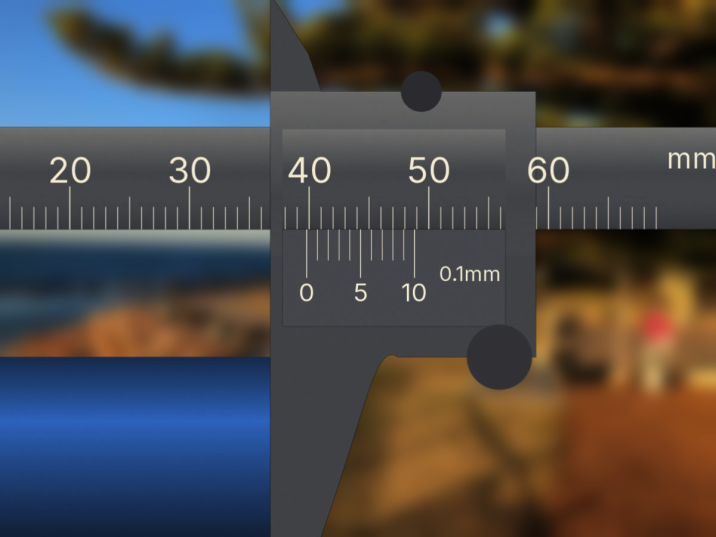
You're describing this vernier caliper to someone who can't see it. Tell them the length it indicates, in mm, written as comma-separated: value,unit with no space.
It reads 39.8,mm
